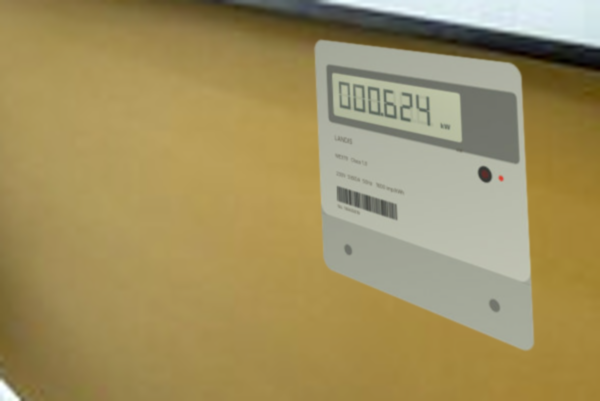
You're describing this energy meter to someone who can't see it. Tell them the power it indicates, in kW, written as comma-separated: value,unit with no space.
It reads 0.624,kW
